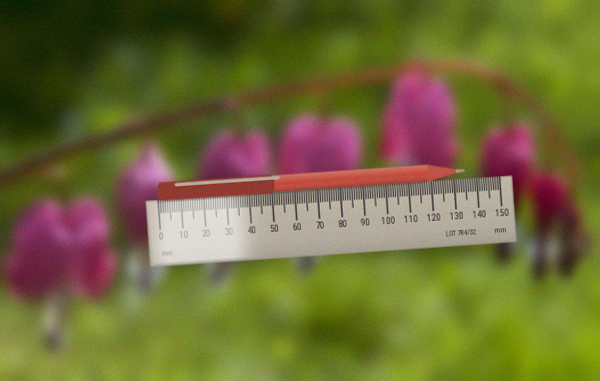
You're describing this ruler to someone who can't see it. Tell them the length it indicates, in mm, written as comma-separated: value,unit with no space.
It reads 135,mm
